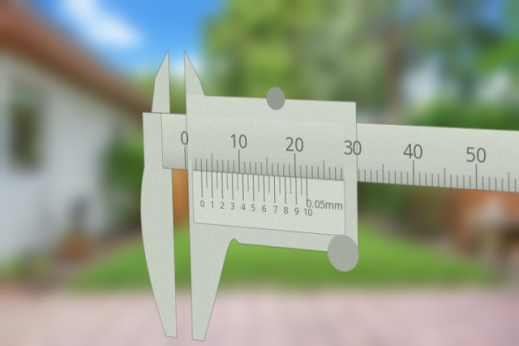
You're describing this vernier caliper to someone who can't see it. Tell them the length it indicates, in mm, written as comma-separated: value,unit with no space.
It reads 3.0,mm
